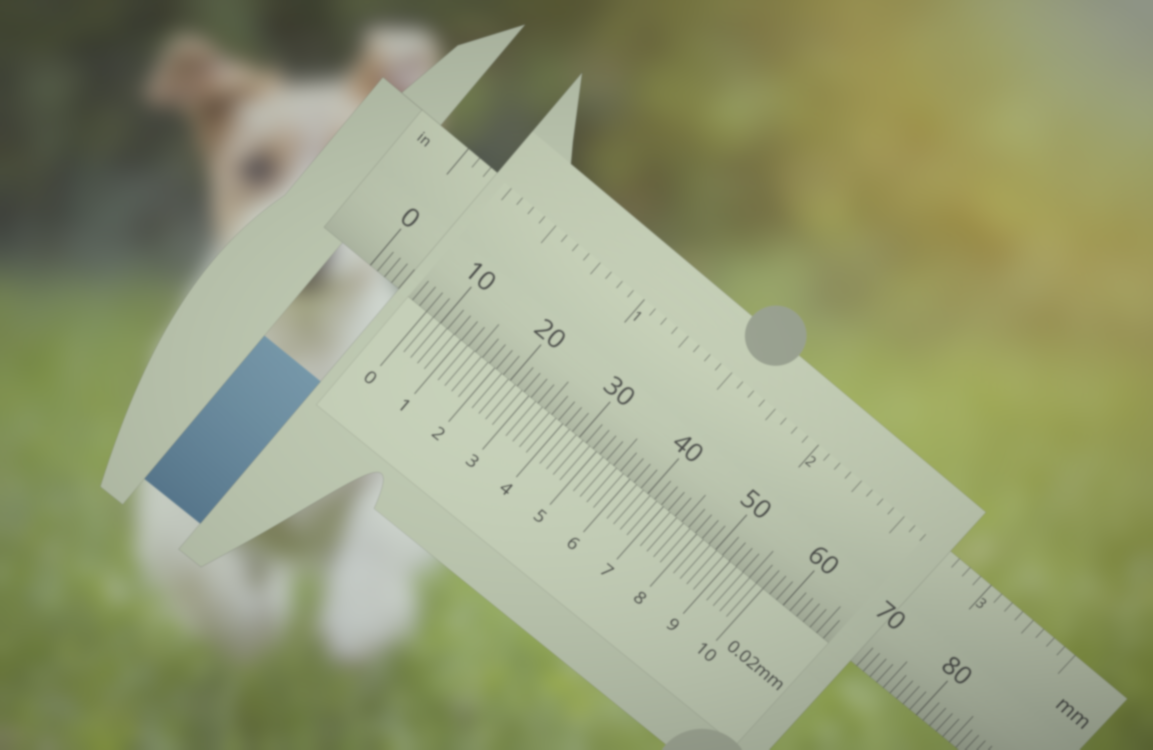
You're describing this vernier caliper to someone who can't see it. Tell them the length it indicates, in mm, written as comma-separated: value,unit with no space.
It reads 8.0,mm
